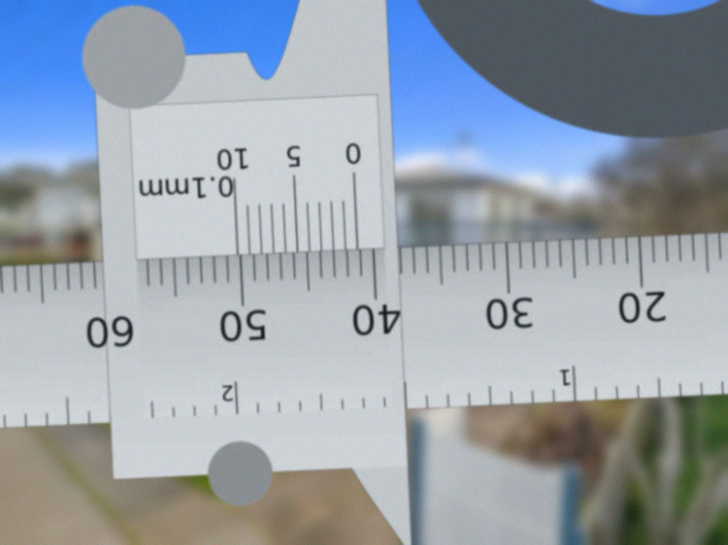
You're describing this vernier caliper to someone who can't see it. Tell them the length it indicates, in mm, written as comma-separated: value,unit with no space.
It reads 41.2,mm
